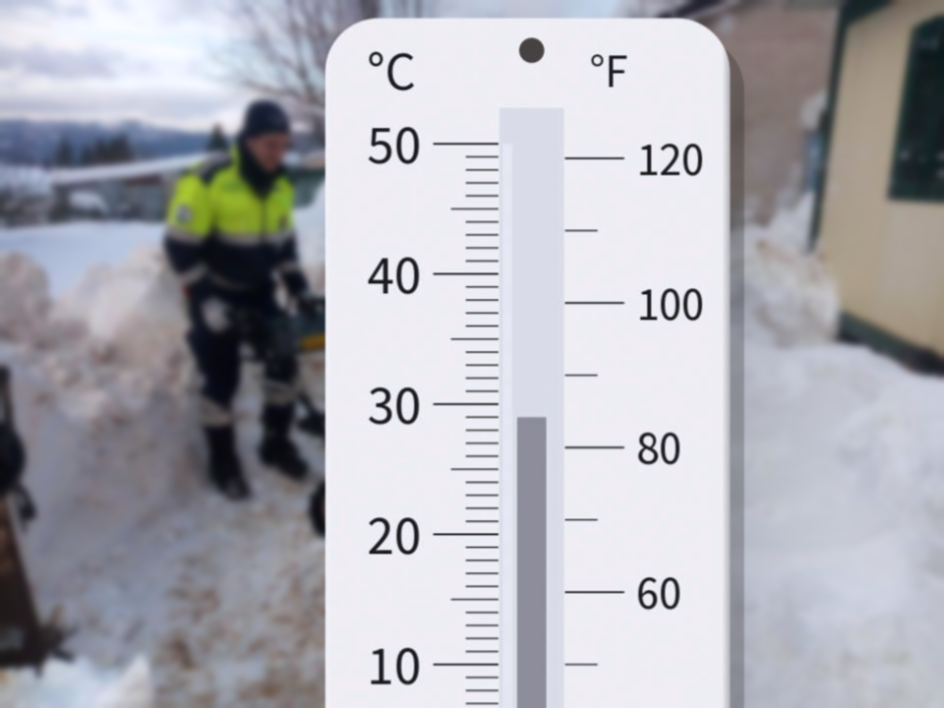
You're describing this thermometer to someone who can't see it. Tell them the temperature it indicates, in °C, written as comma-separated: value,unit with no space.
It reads 29,°C
